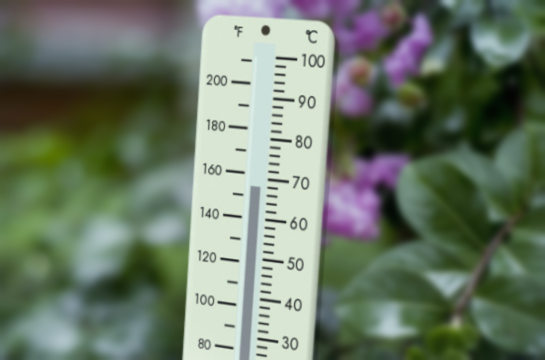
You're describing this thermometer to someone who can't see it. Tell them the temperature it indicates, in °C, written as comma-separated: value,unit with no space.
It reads 68,°C
